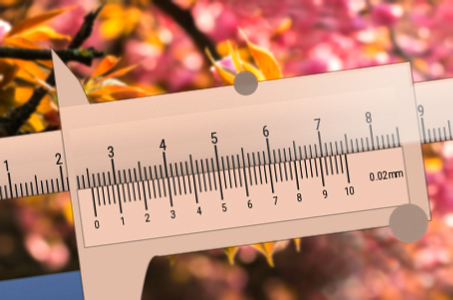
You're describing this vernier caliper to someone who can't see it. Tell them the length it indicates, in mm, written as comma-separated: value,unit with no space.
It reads 25.5,mm
